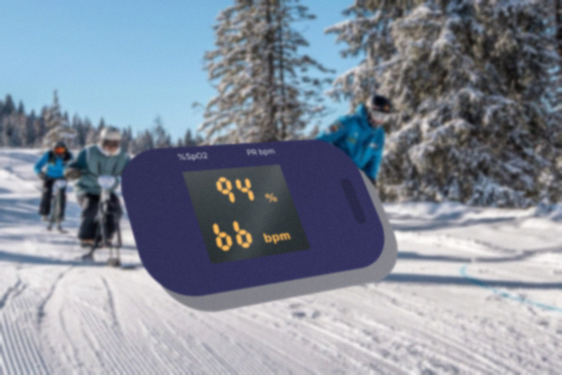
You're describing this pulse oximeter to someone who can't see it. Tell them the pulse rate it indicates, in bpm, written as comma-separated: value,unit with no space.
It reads 66,bpm
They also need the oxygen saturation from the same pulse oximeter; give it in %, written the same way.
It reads 94,%
